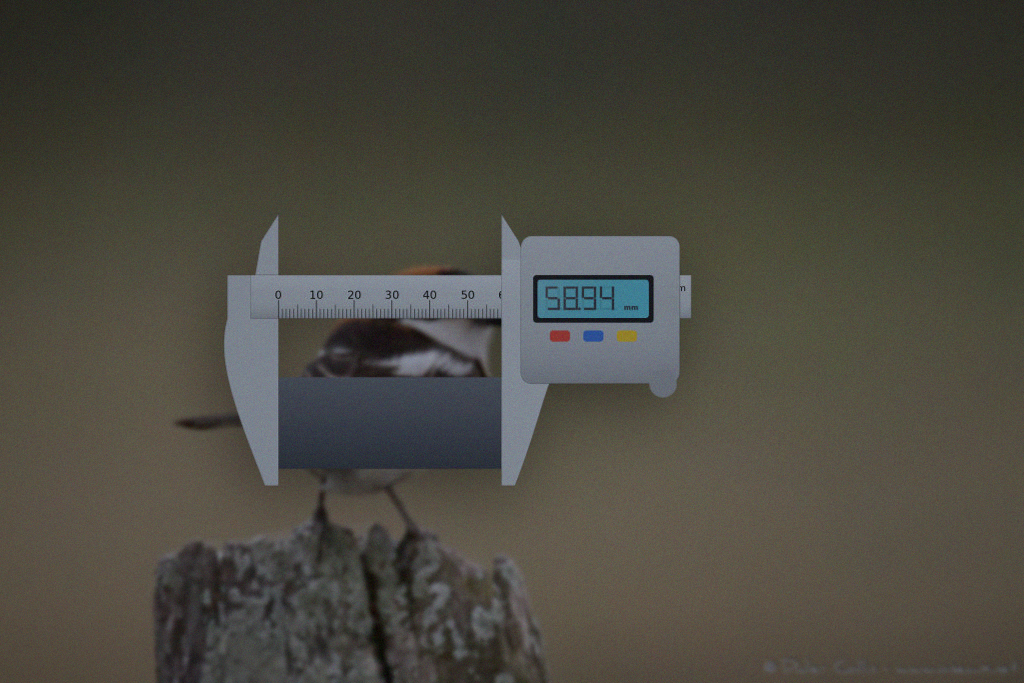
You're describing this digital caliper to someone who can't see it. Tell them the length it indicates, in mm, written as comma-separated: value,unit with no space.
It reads 58.94,mm
